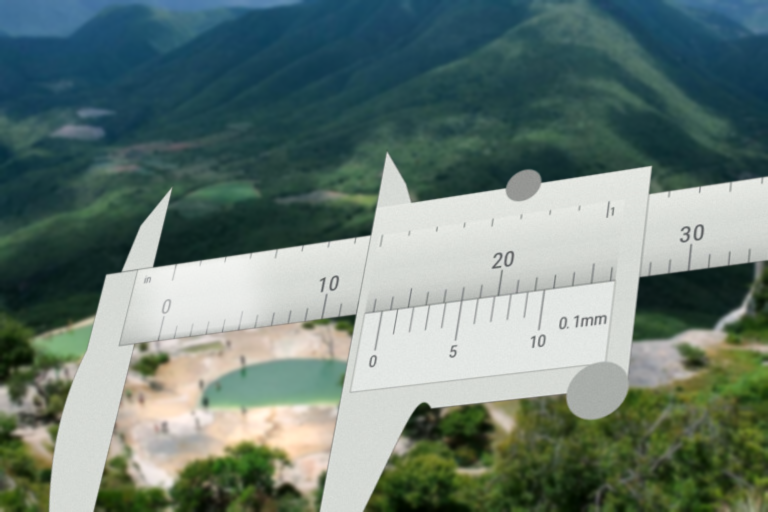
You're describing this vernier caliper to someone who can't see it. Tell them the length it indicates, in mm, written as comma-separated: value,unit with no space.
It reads 13.5,mm
